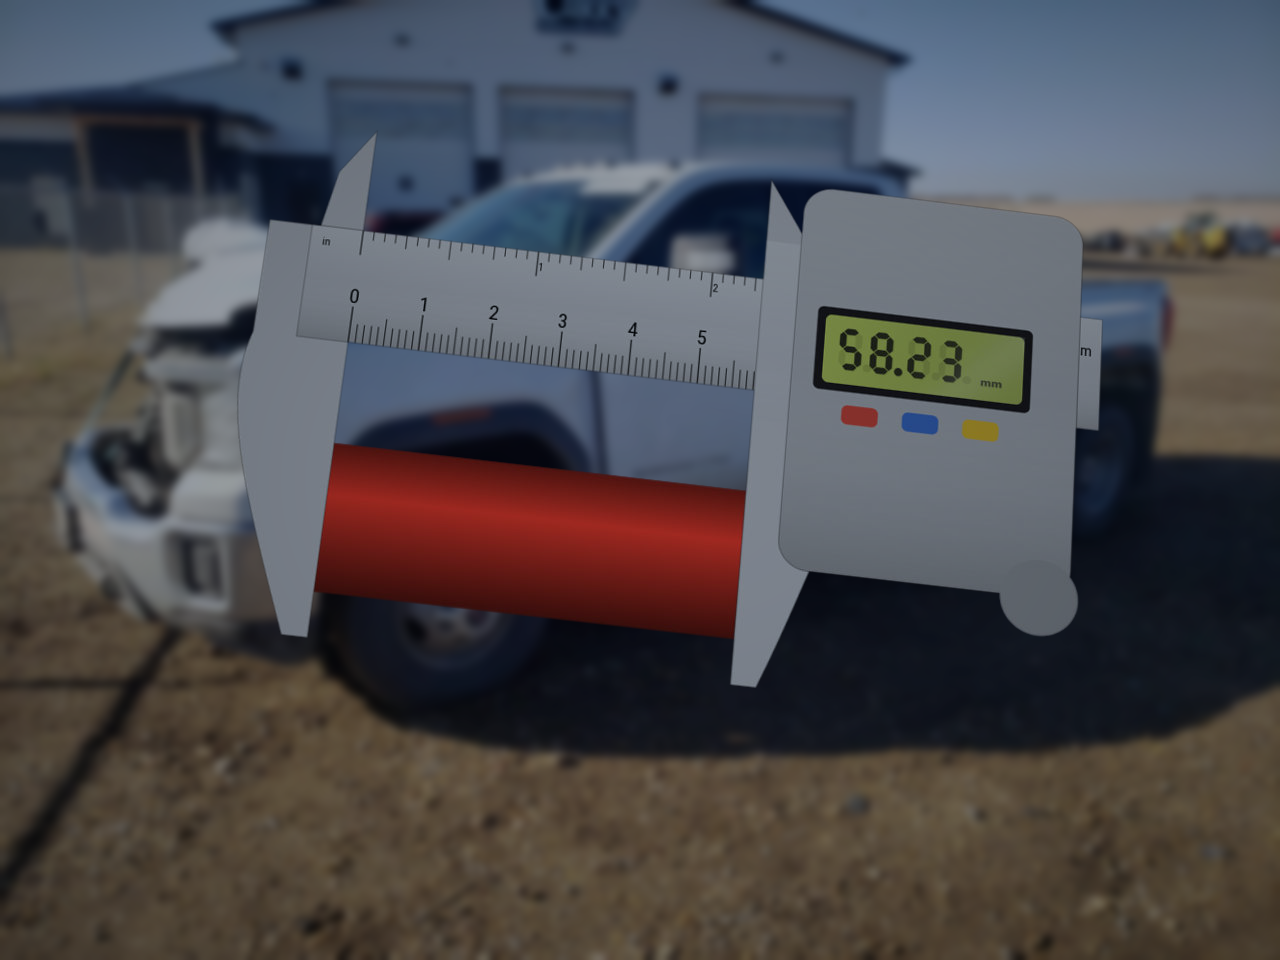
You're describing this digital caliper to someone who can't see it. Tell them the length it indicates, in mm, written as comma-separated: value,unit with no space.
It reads 58.23,mm
